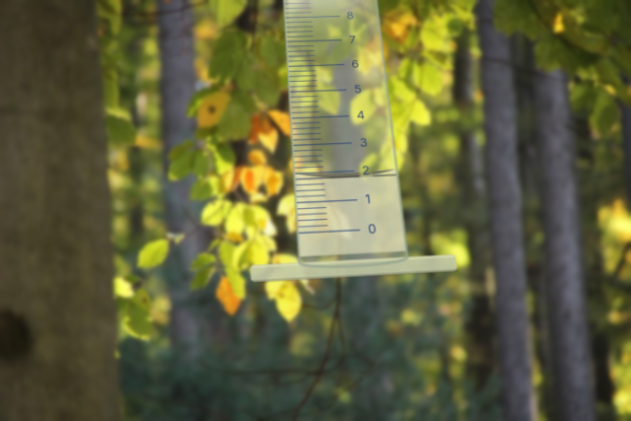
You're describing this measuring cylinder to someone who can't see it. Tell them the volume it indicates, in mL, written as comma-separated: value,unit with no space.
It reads 1.8,mL
